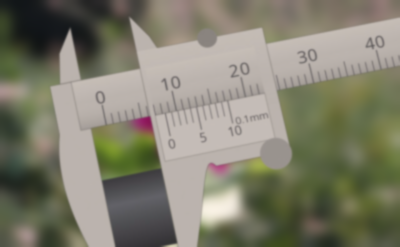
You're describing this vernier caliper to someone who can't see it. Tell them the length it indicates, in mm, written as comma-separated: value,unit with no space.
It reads 8.4,mm
